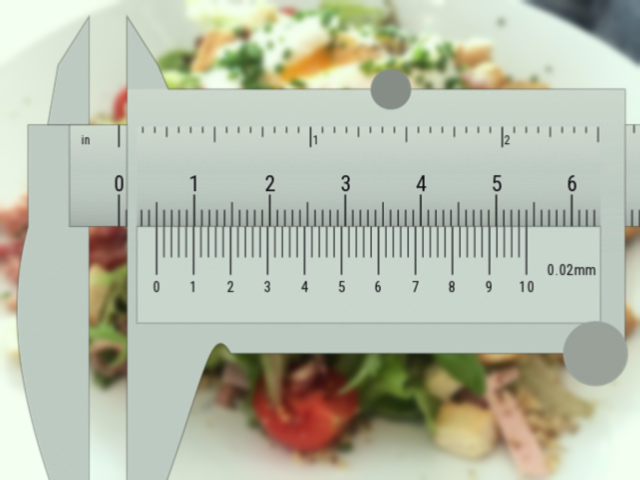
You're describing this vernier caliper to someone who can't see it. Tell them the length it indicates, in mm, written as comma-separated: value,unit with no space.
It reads 5.0,mm
